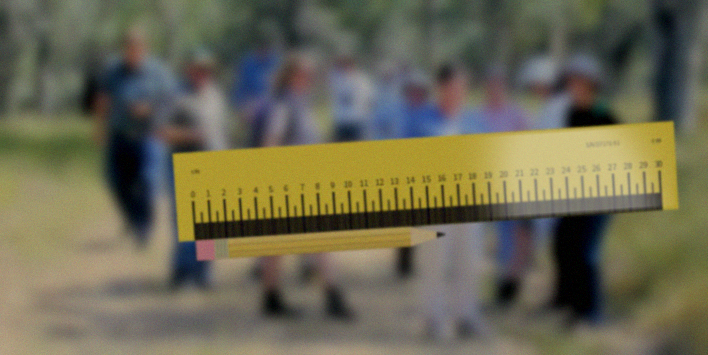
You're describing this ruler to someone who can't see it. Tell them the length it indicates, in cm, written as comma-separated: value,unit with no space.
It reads 16,cm
